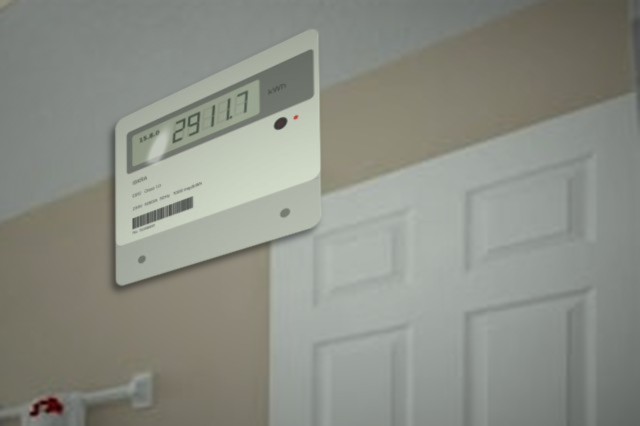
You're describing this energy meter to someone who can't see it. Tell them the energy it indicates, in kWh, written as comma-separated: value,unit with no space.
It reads 2911.7,kWh
